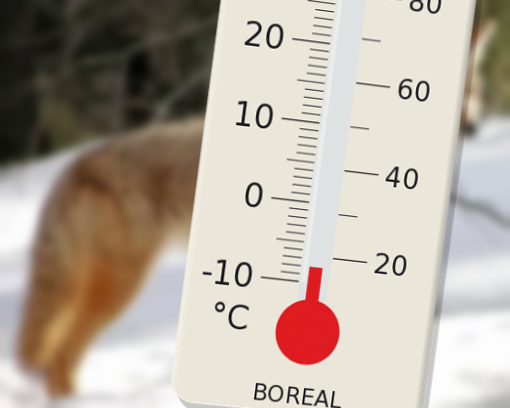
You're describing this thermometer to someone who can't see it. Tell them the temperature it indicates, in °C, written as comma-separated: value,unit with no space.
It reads -8,°C
